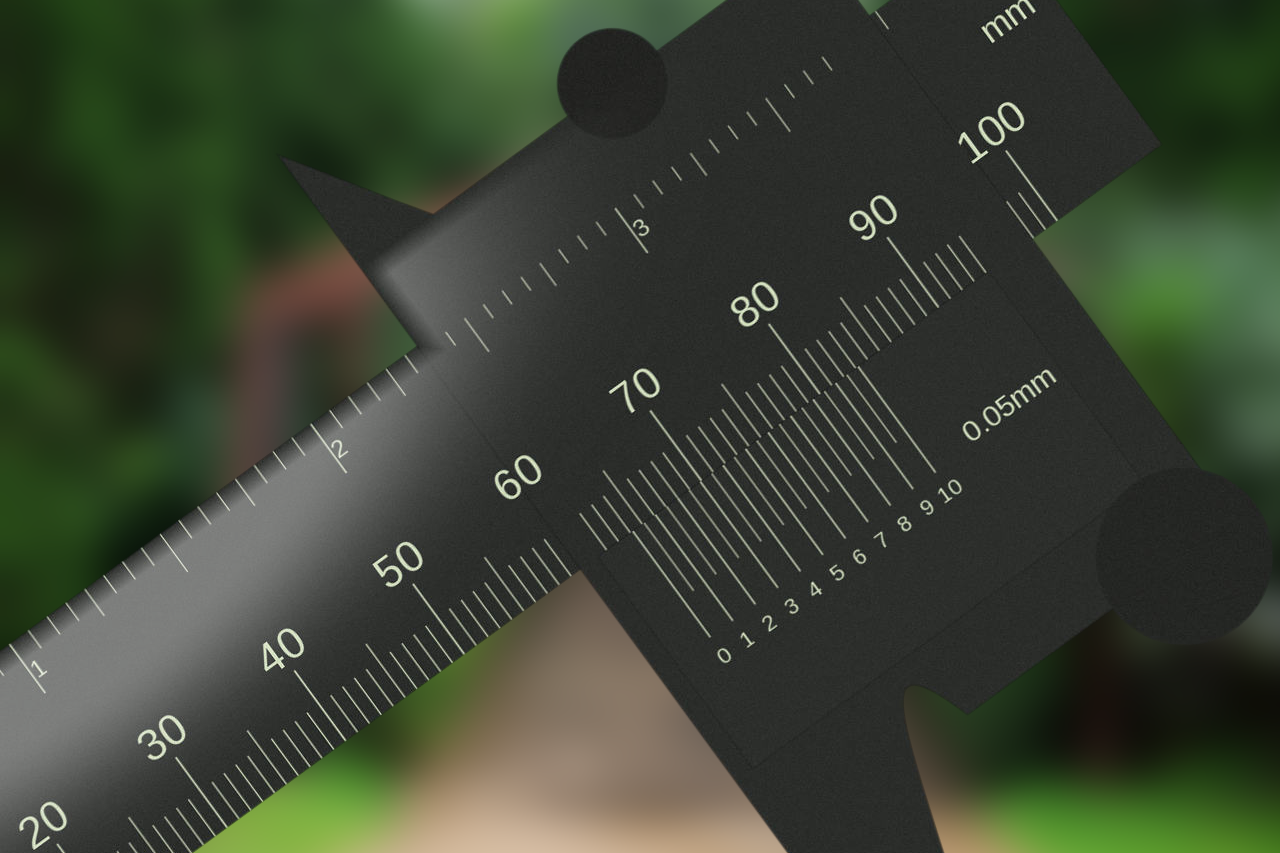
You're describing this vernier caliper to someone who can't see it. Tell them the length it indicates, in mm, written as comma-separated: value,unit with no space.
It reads 64.2,mm
